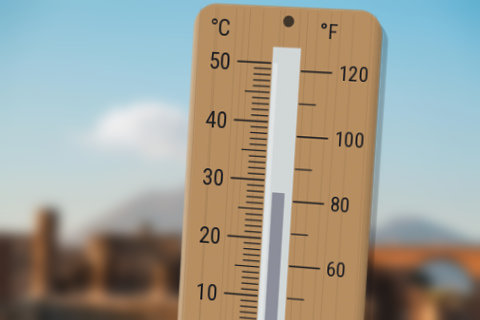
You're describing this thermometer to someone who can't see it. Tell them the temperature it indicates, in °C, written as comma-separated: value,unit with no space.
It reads 28,°C
